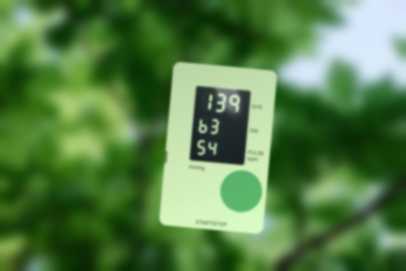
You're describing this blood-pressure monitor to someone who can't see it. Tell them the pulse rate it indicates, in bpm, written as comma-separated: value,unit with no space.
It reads 54,bpm
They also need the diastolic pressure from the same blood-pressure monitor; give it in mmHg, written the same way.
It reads 63,mmHg
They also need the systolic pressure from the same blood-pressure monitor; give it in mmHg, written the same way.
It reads 139,mmHg
